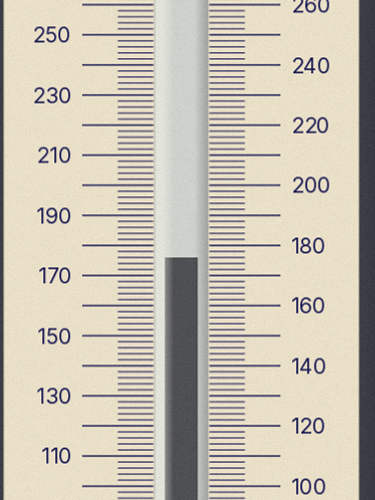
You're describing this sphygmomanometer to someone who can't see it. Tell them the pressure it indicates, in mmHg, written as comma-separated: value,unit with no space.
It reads 176,mmHg
